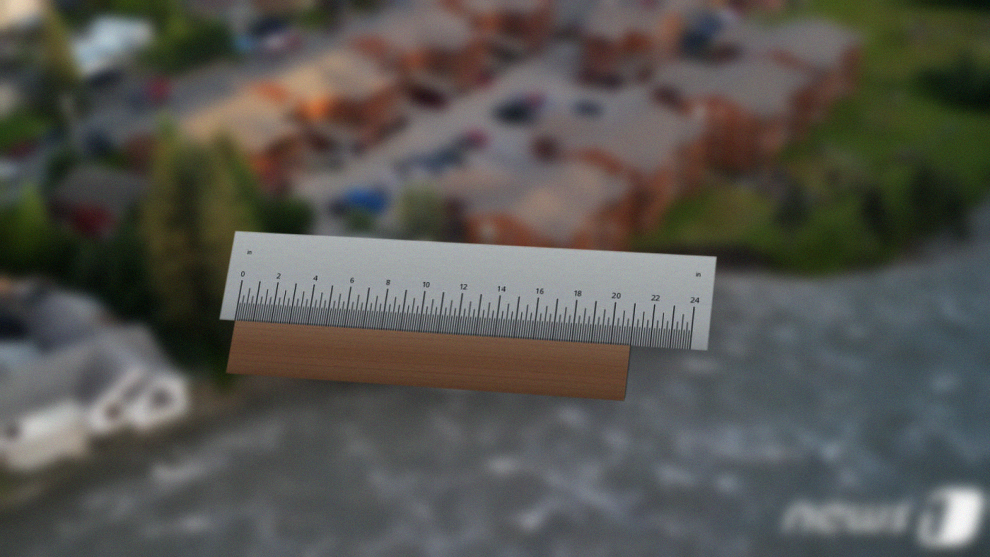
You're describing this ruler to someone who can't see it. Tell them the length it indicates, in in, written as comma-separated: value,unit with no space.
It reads 21,in
